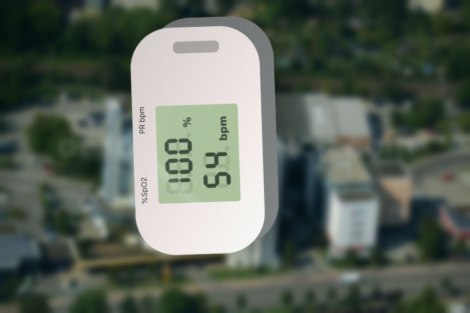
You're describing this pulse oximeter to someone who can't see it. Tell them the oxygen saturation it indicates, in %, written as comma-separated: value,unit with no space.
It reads 100,%
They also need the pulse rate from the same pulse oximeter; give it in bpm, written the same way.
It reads 54,bpm
